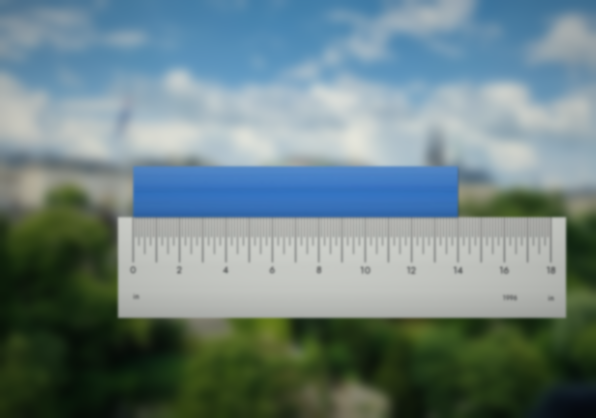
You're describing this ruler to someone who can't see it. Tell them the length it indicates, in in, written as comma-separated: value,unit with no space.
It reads 14,in
